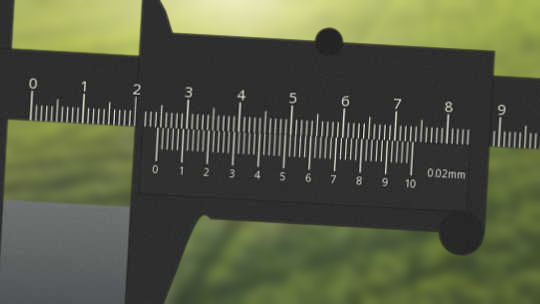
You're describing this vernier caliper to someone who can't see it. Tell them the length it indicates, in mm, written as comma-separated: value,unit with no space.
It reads 24.5,mm
